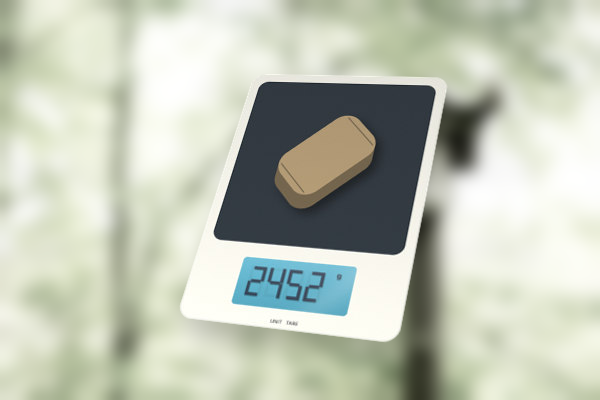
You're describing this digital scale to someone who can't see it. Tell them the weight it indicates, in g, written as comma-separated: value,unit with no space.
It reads 2452,g
